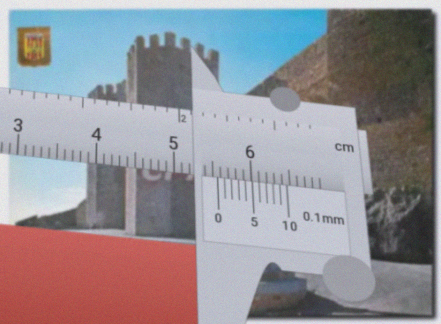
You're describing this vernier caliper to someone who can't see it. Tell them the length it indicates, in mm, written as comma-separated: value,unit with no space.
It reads 55.6,mm
